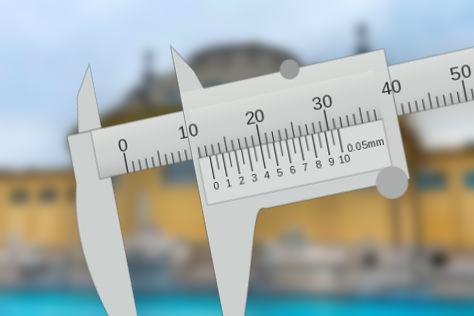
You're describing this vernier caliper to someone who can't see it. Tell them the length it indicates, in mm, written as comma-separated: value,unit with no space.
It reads 12.4,mm
